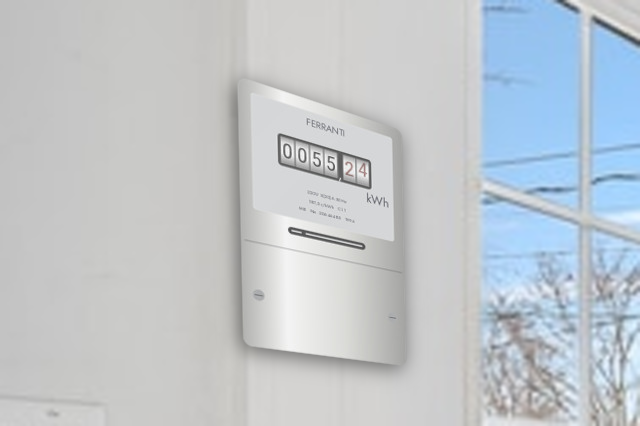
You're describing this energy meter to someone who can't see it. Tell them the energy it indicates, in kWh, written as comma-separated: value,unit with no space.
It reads 55.24,kWh
